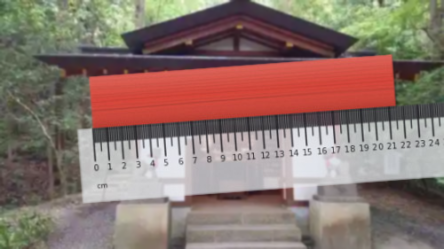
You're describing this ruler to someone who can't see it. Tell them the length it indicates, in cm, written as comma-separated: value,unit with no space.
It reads 21.5,cm
